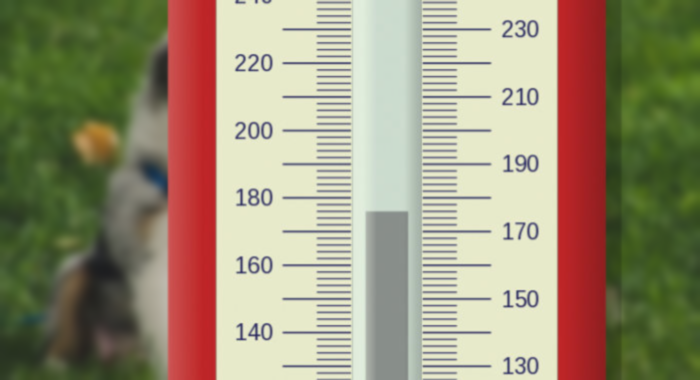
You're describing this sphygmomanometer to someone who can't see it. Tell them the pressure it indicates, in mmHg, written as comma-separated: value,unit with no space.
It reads 176,mmHg
